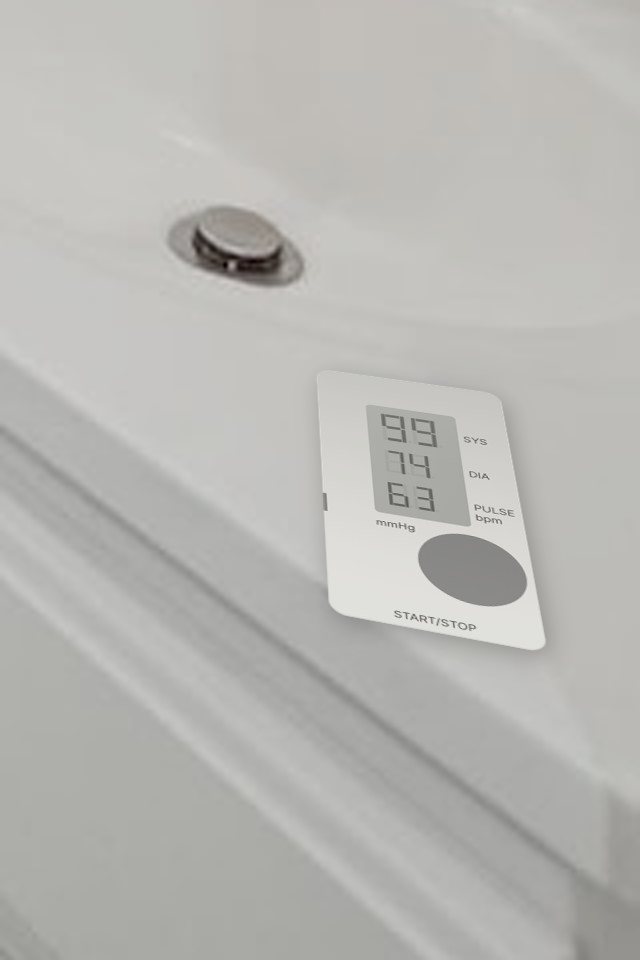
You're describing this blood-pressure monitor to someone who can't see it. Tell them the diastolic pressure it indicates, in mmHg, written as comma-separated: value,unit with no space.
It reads 74,mmHg
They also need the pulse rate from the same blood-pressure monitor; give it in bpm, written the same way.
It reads 63,bpm
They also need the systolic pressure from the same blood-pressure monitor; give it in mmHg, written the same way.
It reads 99,mmHg
